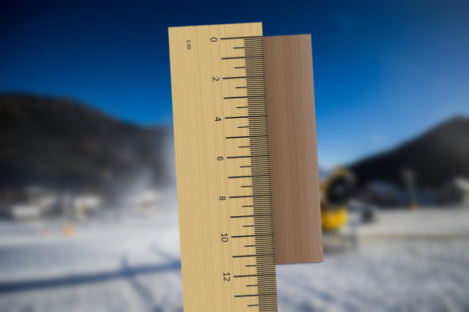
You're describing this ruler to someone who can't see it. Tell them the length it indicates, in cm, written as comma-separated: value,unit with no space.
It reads 11.5,cm
